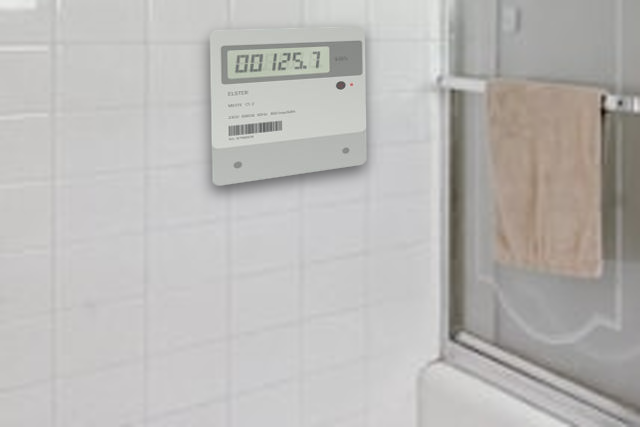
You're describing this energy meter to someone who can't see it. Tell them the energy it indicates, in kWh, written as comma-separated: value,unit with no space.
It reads 125.7,kWh
